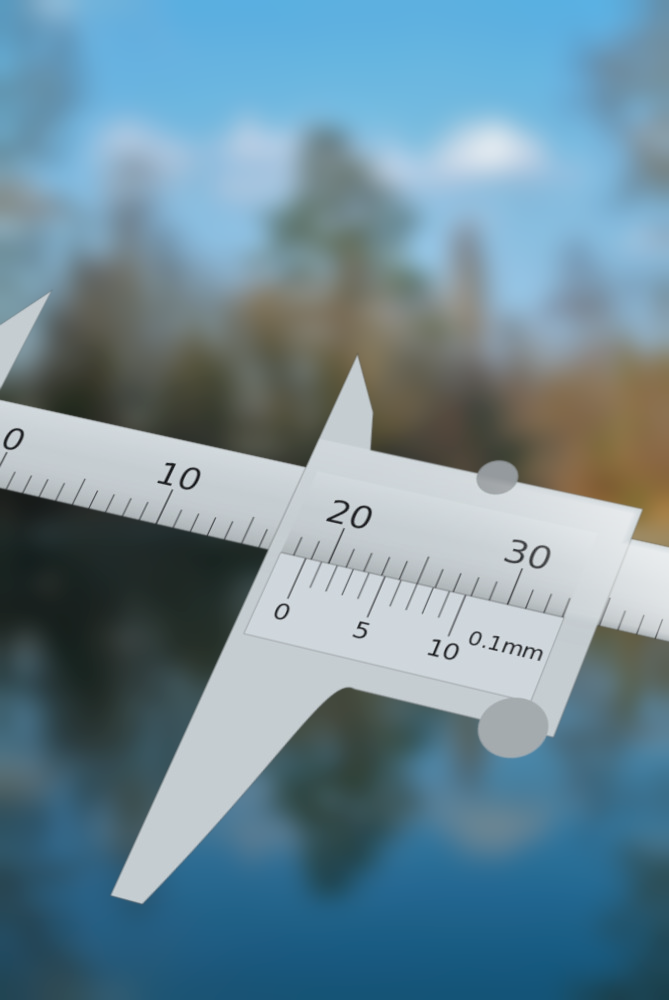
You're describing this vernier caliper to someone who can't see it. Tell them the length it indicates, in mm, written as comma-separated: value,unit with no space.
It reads 18.7,mm
